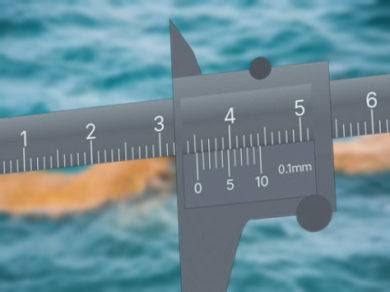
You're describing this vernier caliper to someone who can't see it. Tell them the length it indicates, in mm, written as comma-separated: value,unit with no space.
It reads 35.2,mm
